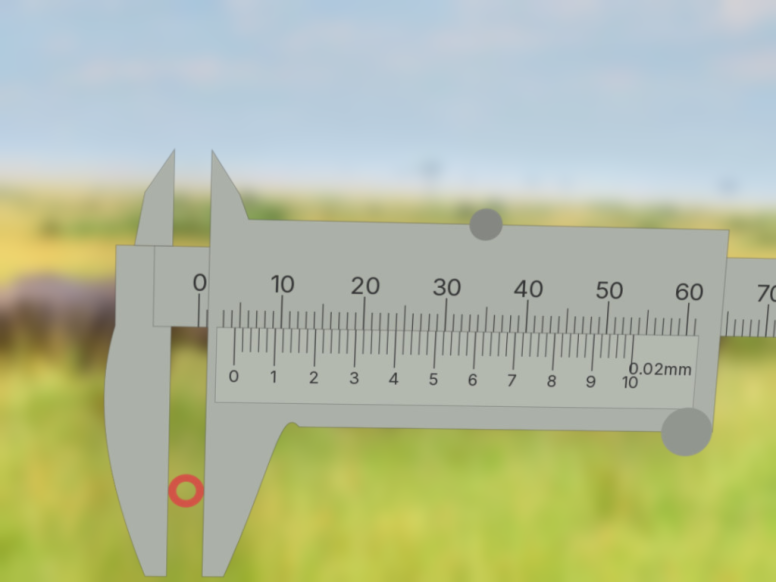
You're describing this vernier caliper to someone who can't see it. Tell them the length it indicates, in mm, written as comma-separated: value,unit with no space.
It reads 4.4,mm
